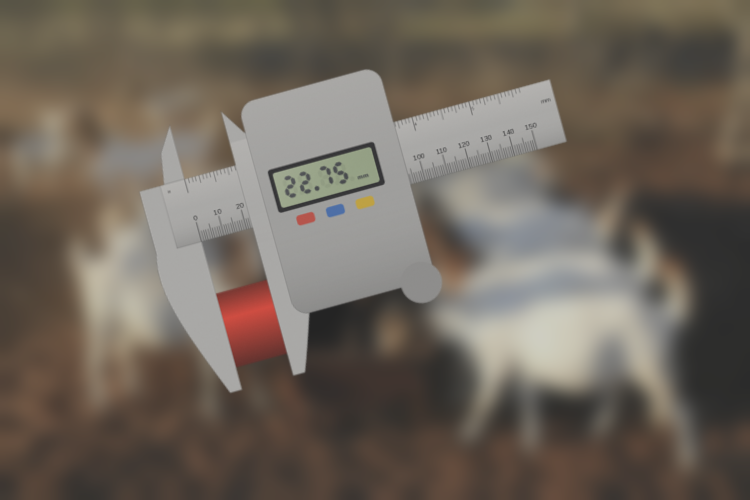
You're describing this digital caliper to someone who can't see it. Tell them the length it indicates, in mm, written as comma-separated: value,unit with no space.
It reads 22.75,mm
